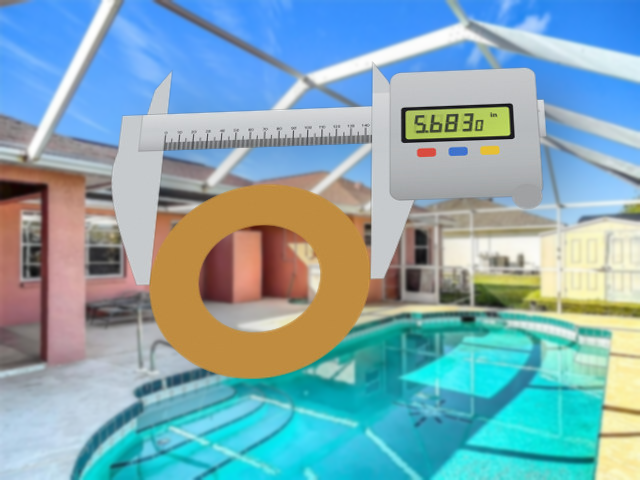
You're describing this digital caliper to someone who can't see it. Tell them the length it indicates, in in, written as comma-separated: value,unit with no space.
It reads 5.6830,in
